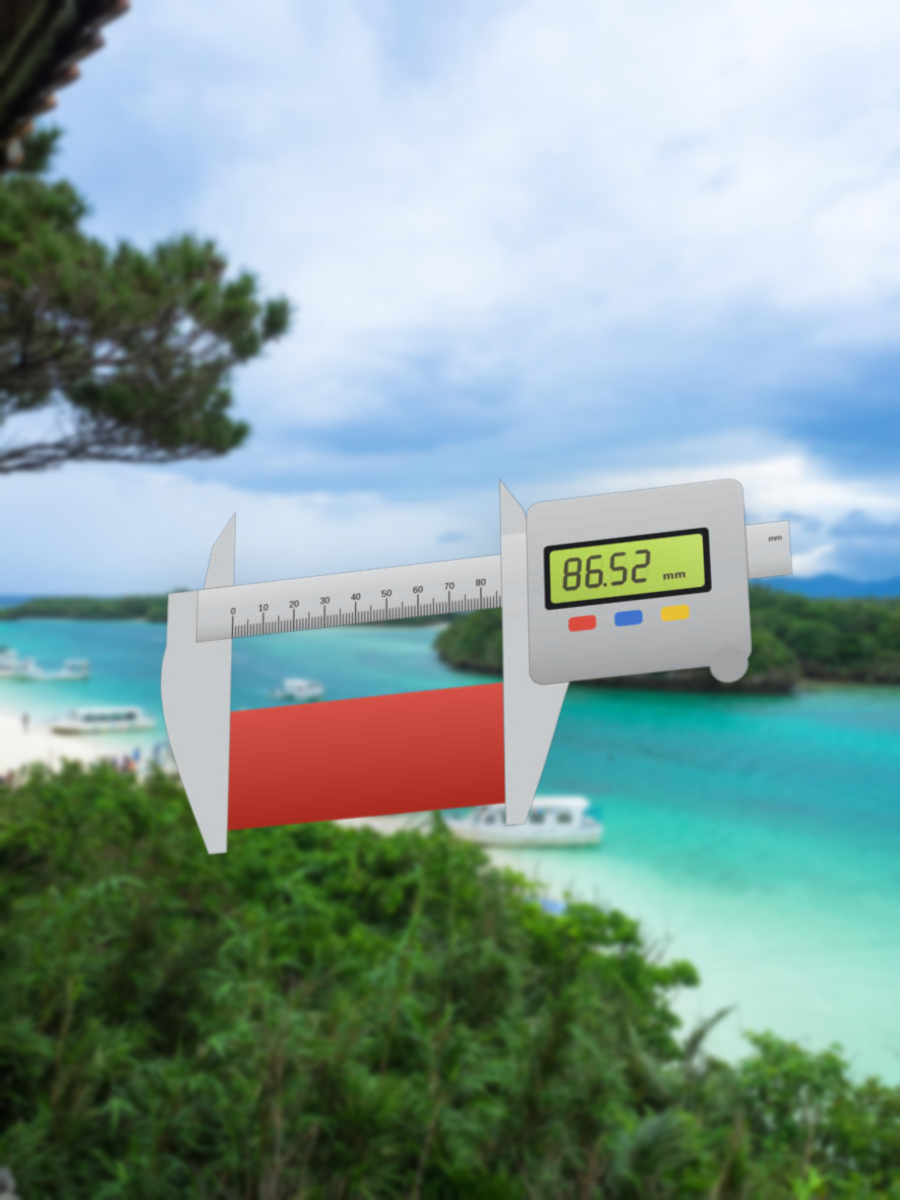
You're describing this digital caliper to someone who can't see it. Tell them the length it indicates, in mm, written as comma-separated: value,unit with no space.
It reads 86.52,mm
